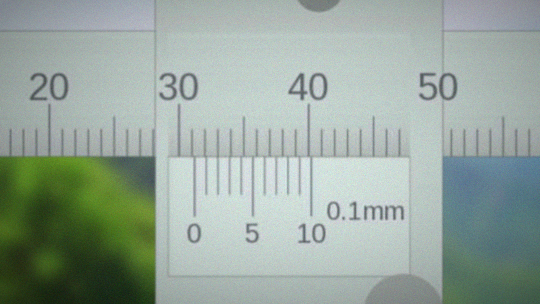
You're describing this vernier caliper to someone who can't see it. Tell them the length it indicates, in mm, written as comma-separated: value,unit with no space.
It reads 31.2,mm
